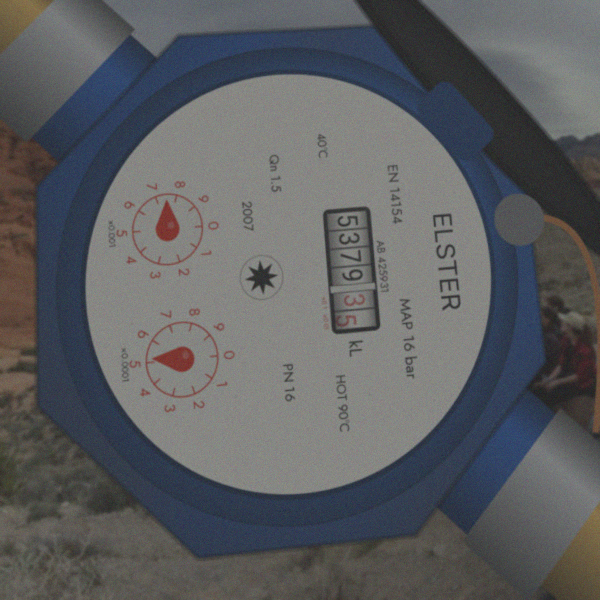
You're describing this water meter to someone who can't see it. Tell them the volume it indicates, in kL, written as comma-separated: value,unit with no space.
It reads 5379.3475,kL
